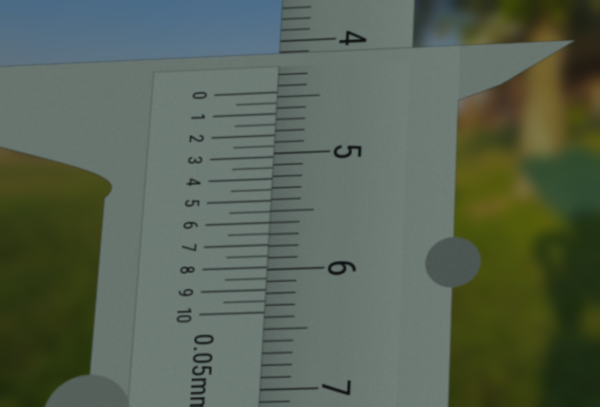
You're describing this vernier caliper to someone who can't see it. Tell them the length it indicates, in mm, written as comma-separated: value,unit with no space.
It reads 44.6,mm
